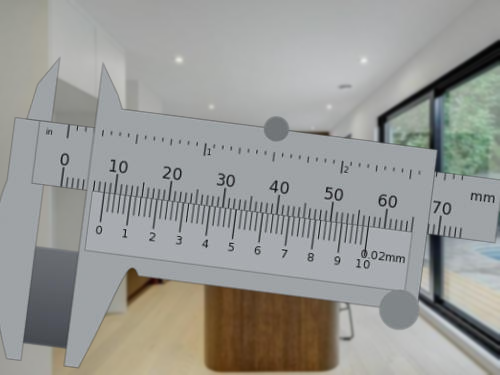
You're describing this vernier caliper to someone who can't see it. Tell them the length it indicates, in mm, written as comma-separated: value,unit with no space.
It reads 8.0,mm
